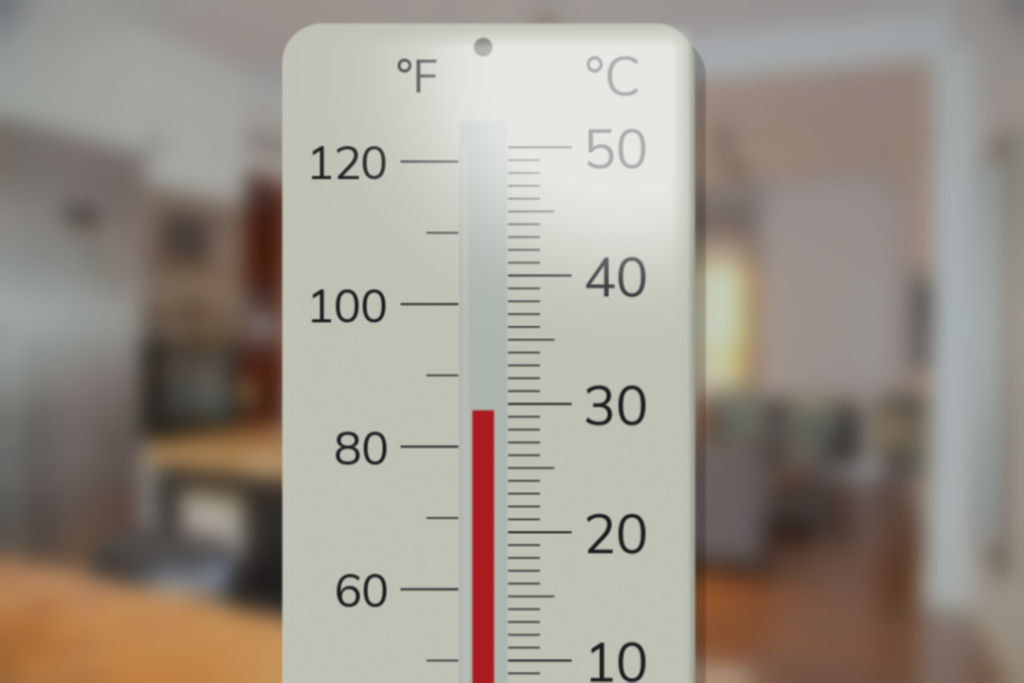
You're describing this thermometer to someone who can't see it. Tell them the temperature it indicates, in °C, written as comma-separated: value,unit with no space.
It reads 29.5,°C
